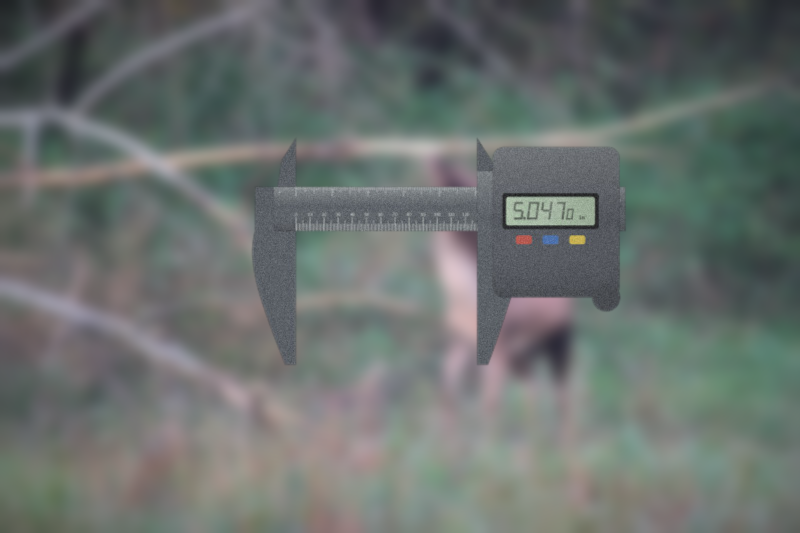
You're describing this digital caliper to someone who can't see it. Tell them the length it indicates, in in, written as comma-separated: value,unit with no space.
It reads 5.0470,in
